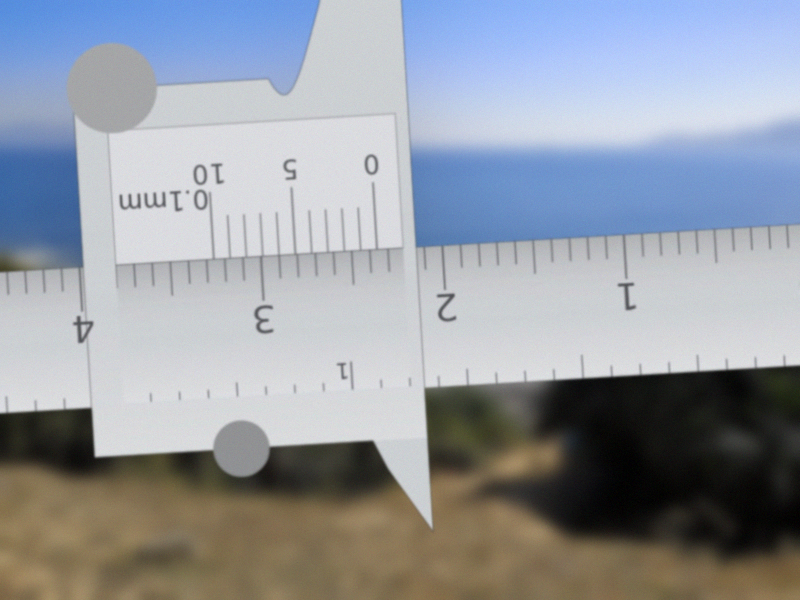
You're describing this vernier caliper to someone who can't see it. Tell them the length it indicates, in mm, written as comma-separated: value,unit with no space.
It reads 23.6,mm
